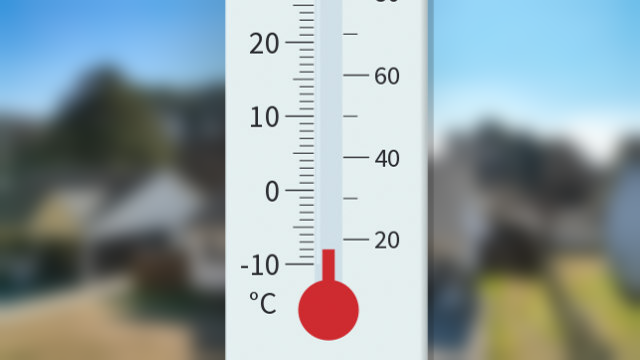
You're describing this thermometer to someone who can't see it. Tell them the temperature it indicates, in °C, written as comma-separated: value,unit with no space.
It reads -8,°C
